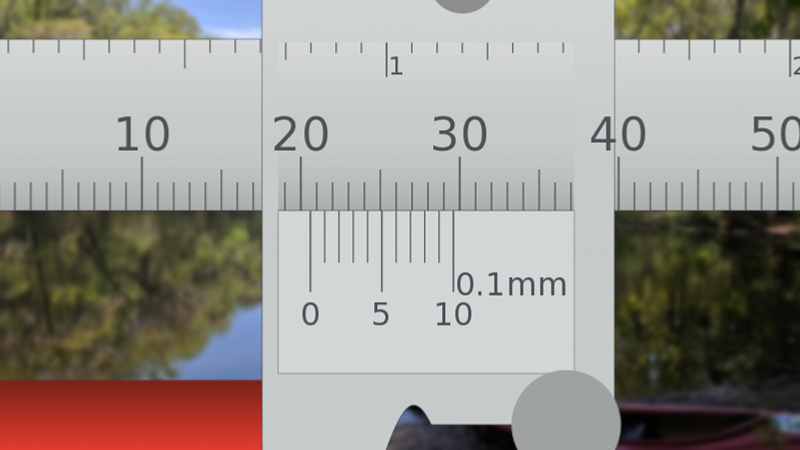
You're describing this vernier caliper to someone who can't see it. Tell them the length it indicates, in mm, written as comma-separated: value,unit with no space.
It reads 20.6,mm
